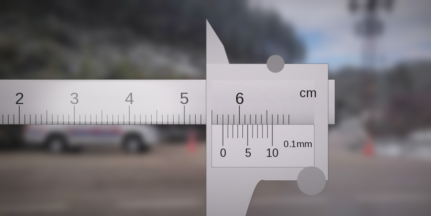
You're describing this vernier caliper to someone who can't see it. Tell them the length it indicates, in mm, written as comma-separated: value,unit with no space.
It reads 57.0,mm
